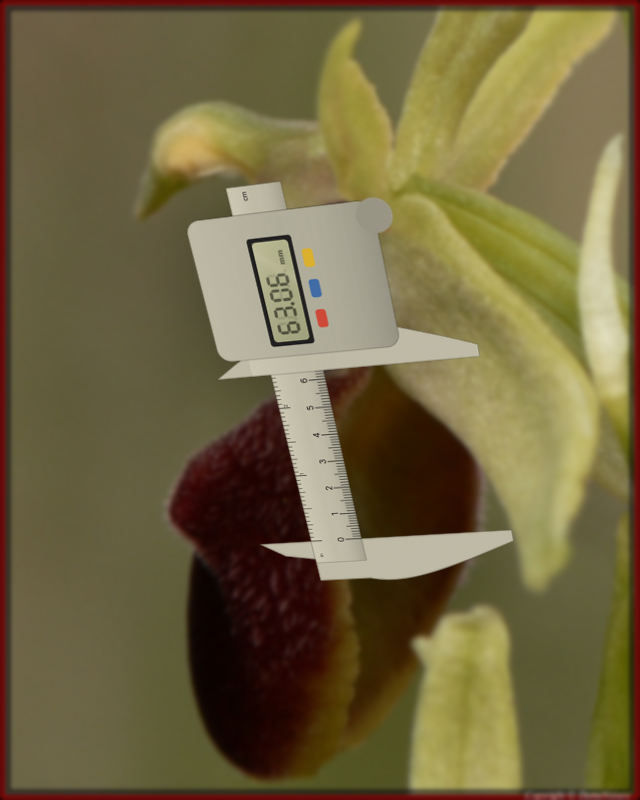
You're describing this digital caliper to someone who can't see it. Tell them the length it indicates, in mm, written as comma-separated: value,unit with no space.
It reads 63.06,mm
